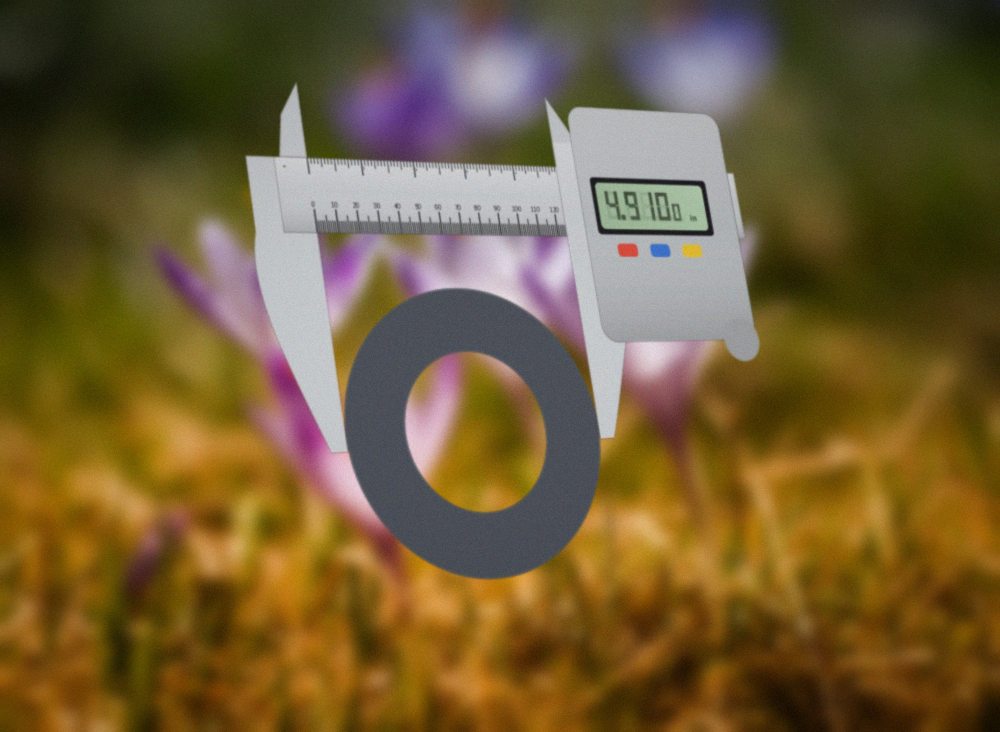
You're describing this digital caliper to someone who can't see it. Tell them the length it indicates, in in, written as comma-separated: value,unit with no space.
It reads 4.9100,in
